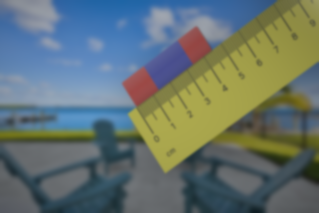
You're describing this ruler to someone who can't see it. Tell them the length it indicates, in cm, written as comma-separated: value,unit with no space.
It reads 4.5,cm
